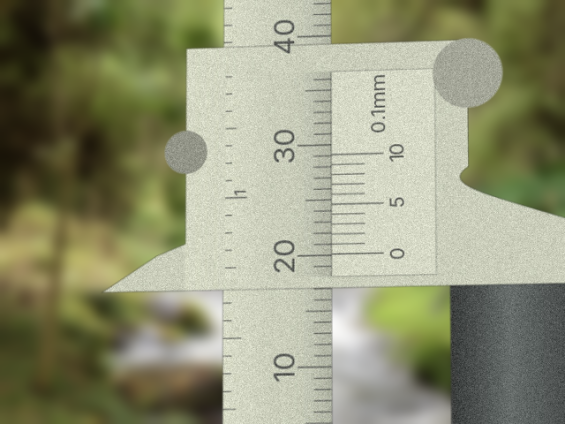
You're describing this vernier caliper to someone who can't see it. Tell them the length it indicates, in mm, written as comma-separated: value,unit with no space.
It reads 20.1,mm
